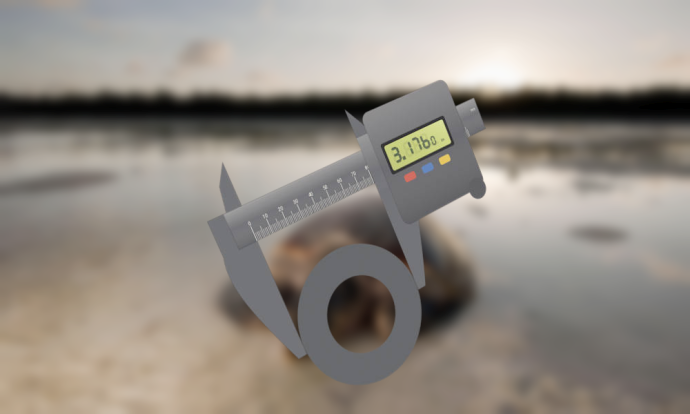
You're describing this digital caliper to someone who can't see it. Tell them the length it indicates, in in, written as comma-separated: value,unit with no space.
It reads 3.1760,in
